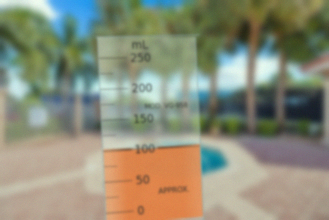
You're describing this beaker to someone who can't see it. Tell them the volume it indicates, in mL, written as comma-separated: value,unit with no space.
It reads 100,mL
